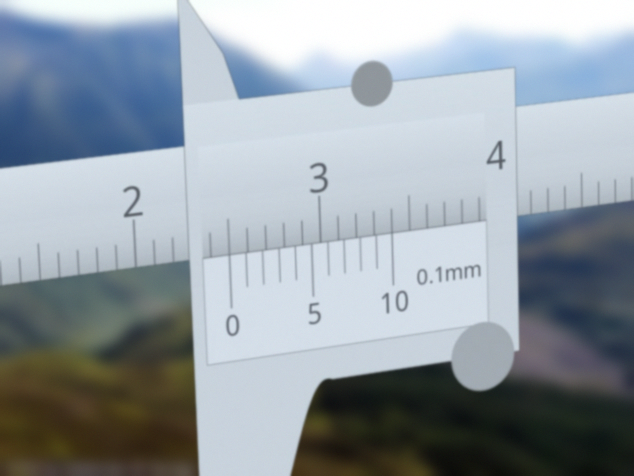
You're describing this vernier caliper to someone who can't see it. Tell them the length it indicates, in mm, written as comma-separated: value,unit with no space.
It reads 25.0,mm
